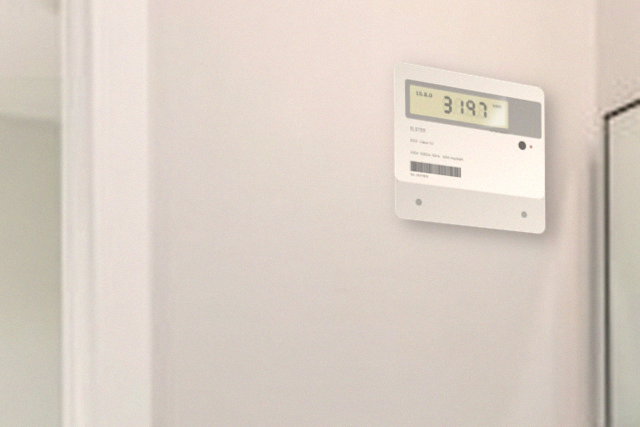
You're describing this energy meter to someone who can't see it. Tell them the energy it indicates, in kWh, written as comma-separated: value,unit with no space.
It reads 3197,kWh
